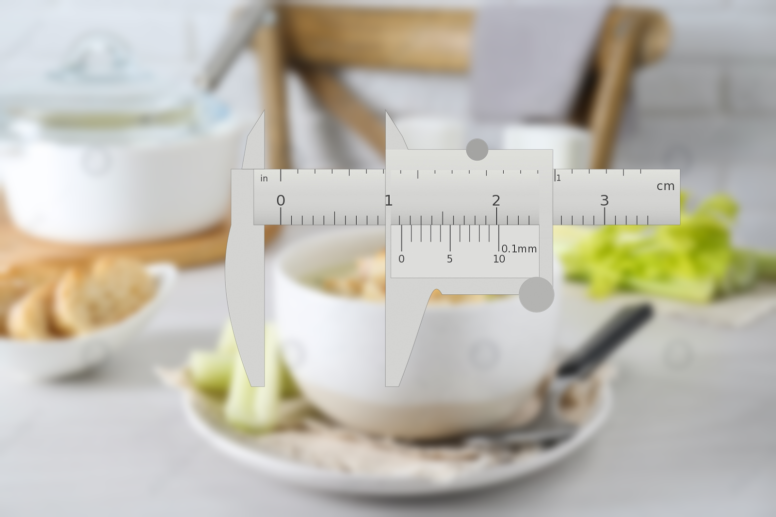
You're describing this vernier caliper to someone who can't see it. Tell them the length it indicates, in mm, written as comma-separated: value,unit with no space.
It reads 11.2,mm
